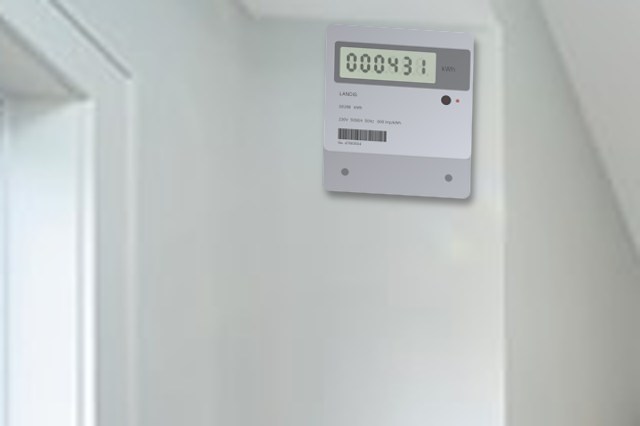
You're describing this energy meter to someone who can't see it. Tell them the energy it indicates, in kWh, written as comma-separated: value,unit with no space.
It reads 431,kWh
